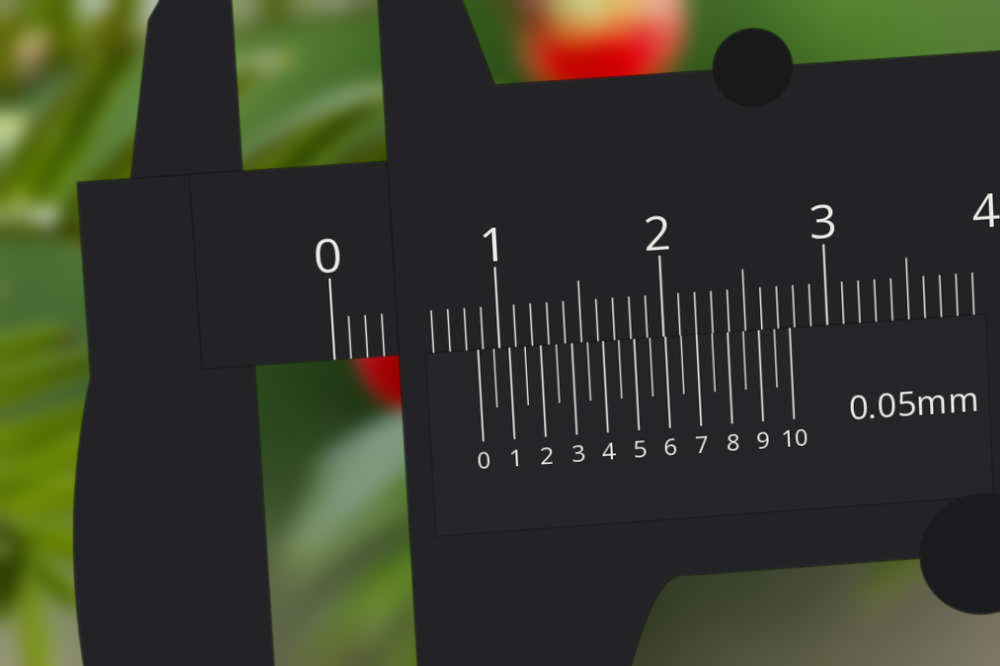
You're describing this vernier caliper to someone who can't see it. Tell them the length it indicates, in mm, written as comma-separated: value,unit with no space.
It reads 8.7,mm
